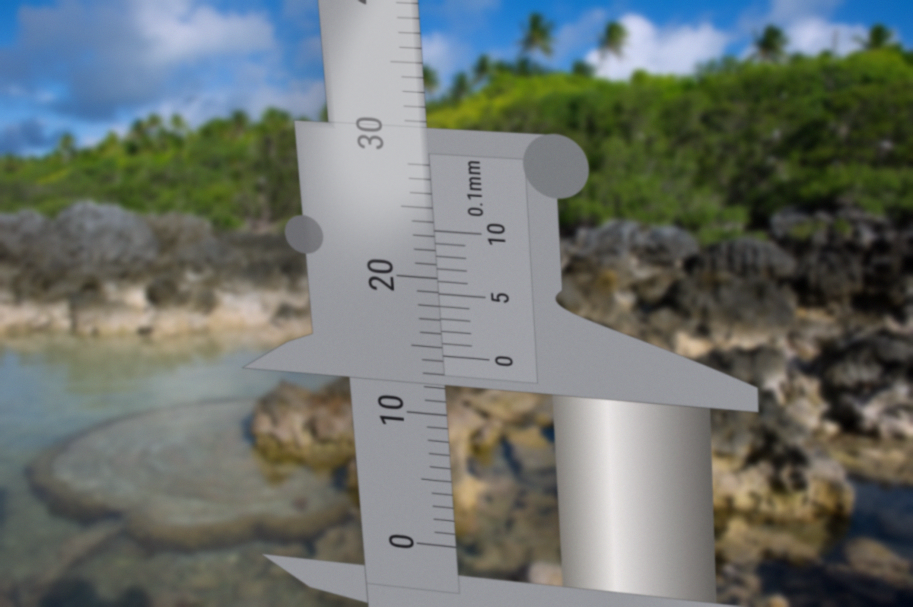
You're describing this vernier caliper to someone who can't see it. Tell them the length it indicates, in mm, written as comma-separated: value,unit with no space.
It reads 14.4,mm
